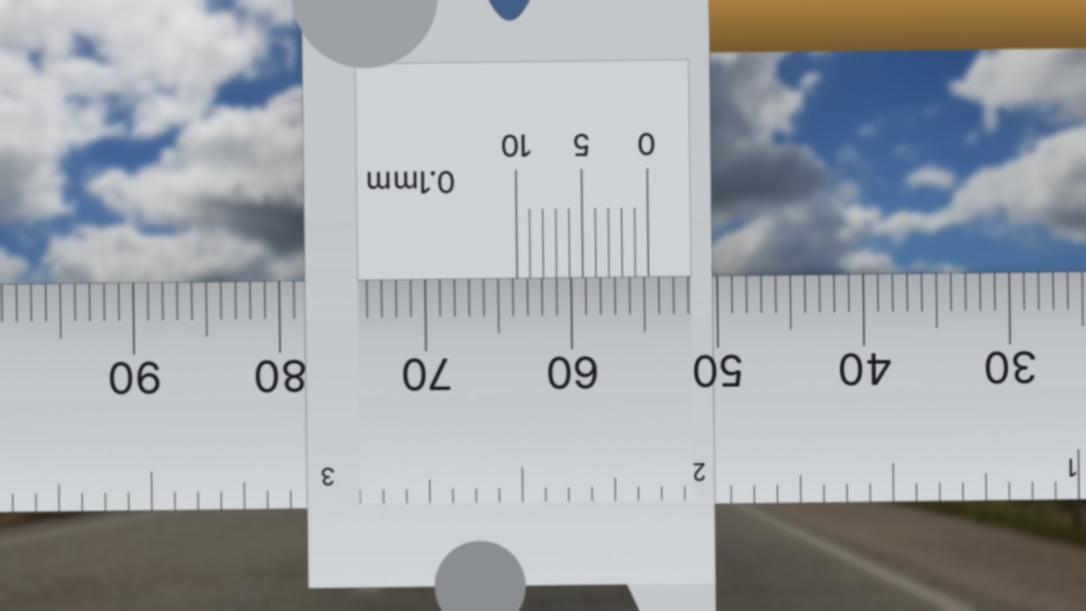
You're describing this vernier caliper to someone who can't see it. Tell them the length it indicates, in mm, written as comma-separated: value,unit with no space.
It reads 54.7,mm
